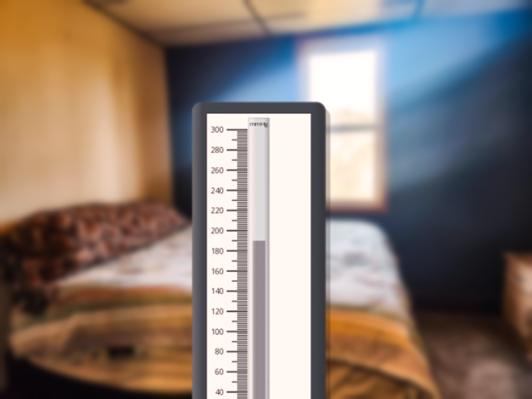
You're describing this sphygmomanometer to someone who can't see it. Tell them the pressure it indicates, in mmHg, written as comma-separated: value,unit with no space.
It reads 190,mmHg
